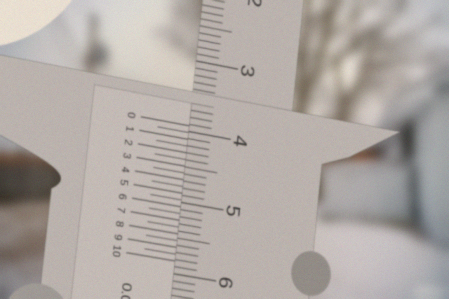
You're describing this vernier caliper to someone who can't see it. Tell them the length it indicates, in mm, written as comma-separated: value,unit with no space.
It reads 39.2,mm
